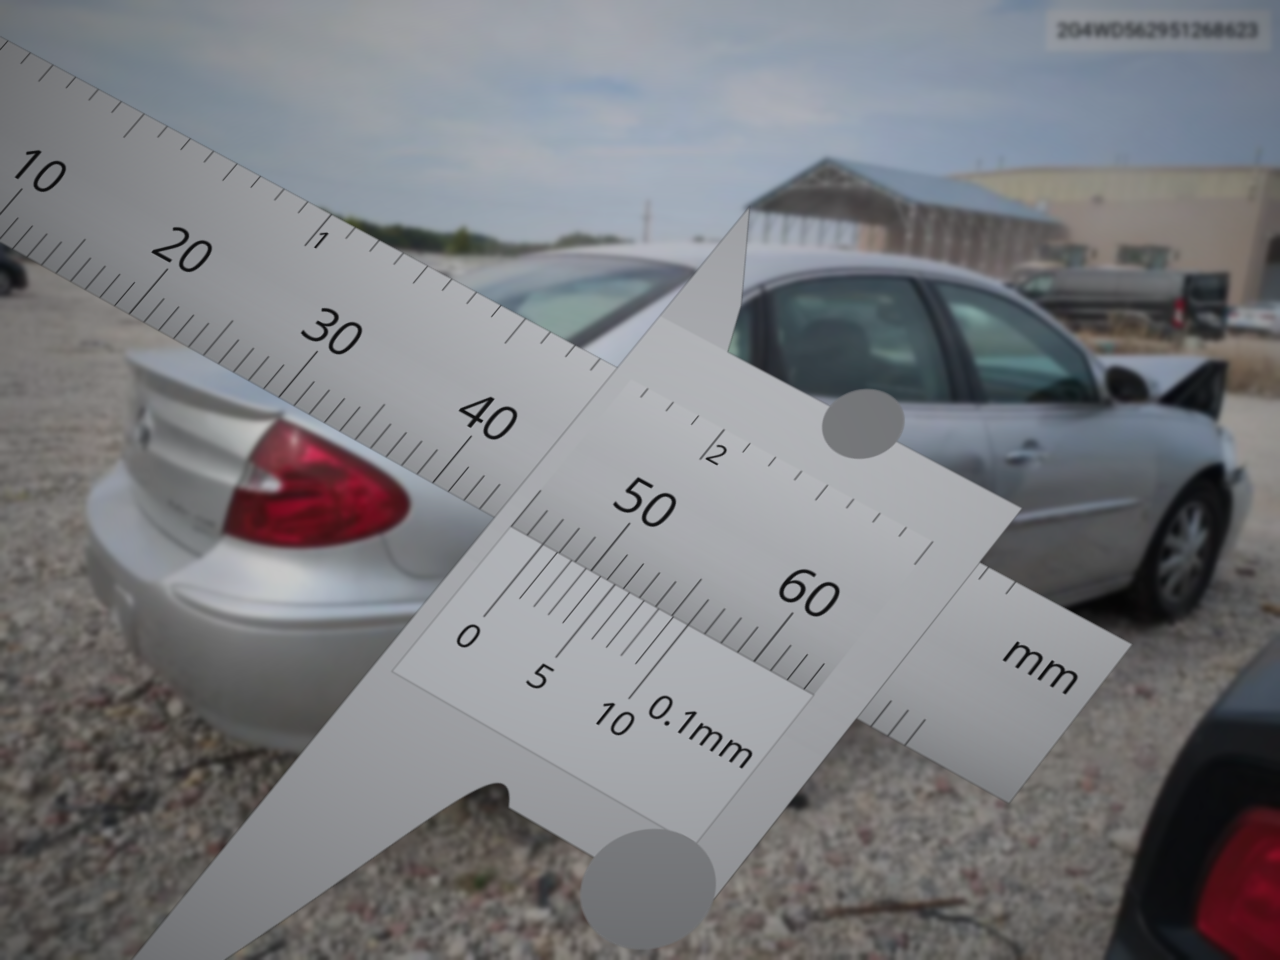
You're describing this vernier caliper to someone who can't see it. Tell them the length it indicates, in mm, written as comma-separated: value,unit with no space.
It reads 47.0,mm
